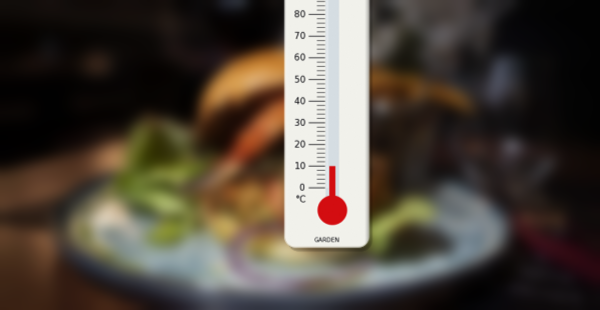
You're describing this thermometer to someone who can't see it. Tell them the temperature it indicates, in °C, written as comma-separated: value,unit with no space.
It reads 10,°C
